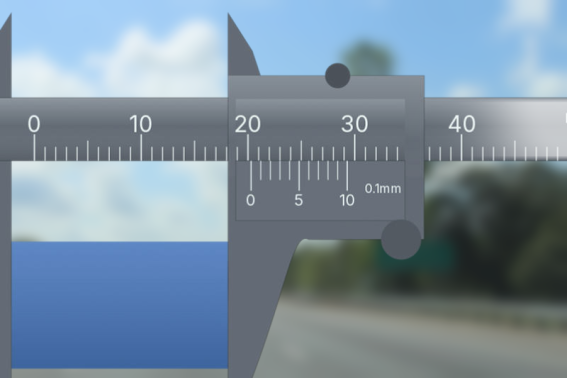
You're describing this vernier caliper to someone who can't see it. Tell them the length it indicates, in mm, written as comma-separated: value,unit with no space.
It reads 20.3,mm
